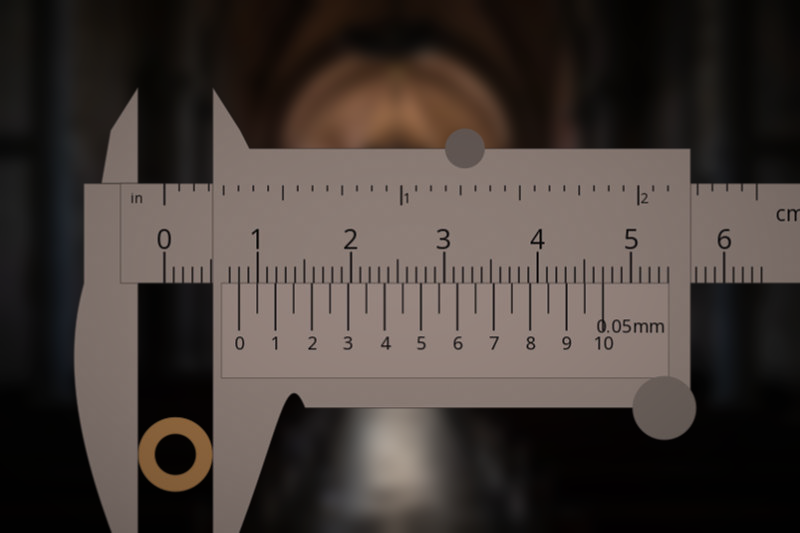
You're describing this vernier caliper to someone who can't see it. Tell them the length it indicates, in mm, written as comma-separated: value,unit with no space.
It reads 8.0,mm
